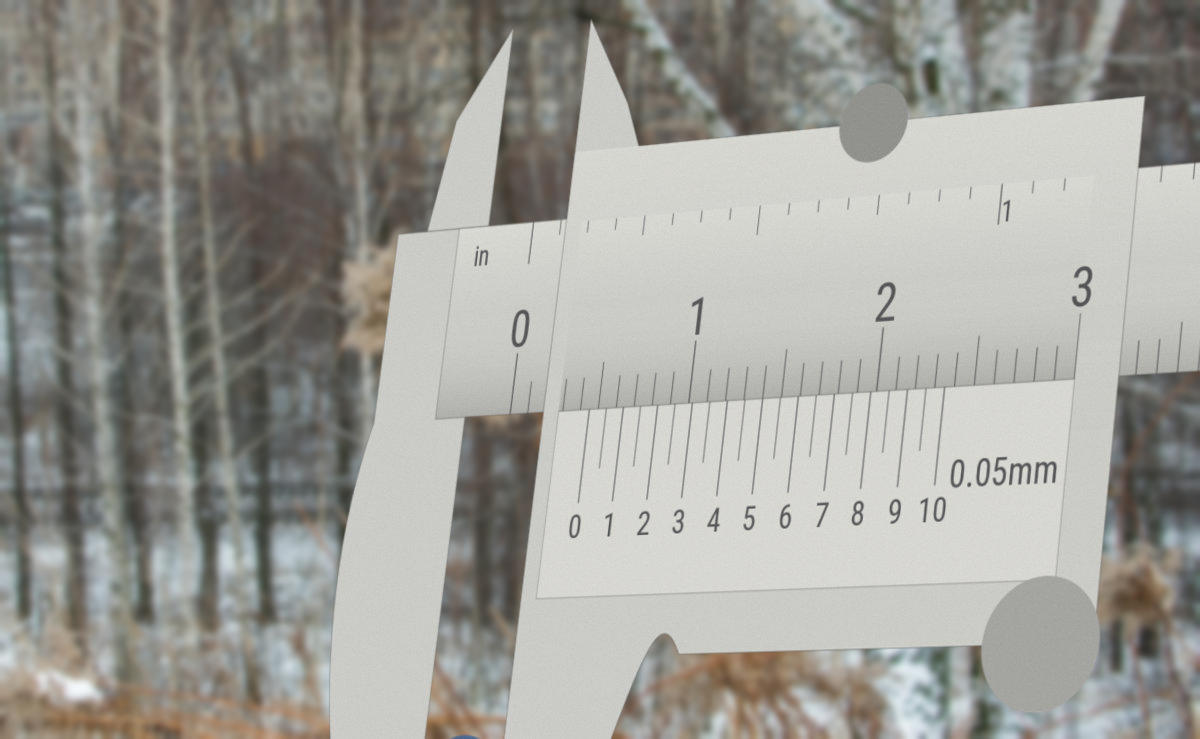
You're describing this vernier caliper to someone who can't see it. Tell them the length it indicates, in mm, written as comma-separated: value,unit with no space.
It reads 4.5,mm
